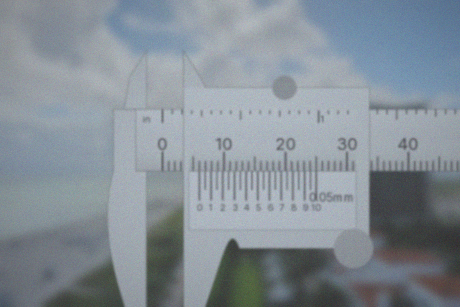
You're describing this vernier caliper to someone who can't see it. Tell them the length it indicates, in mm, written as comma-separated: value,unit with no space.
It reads 6.0,mm
